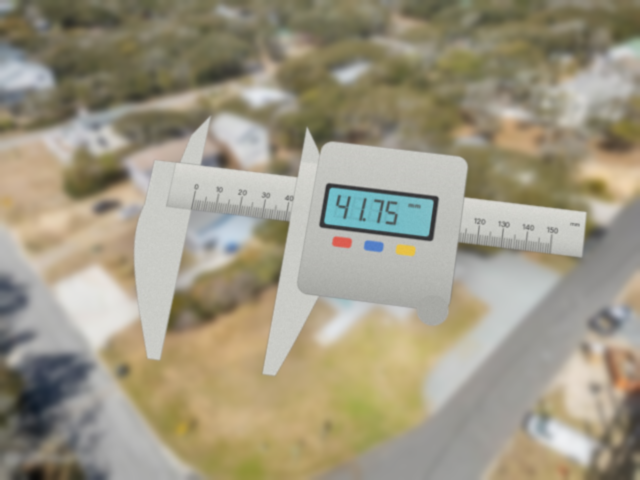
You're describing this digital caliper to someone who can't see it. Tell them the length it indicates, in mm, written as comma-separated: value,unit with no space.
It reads 41.75,mm
